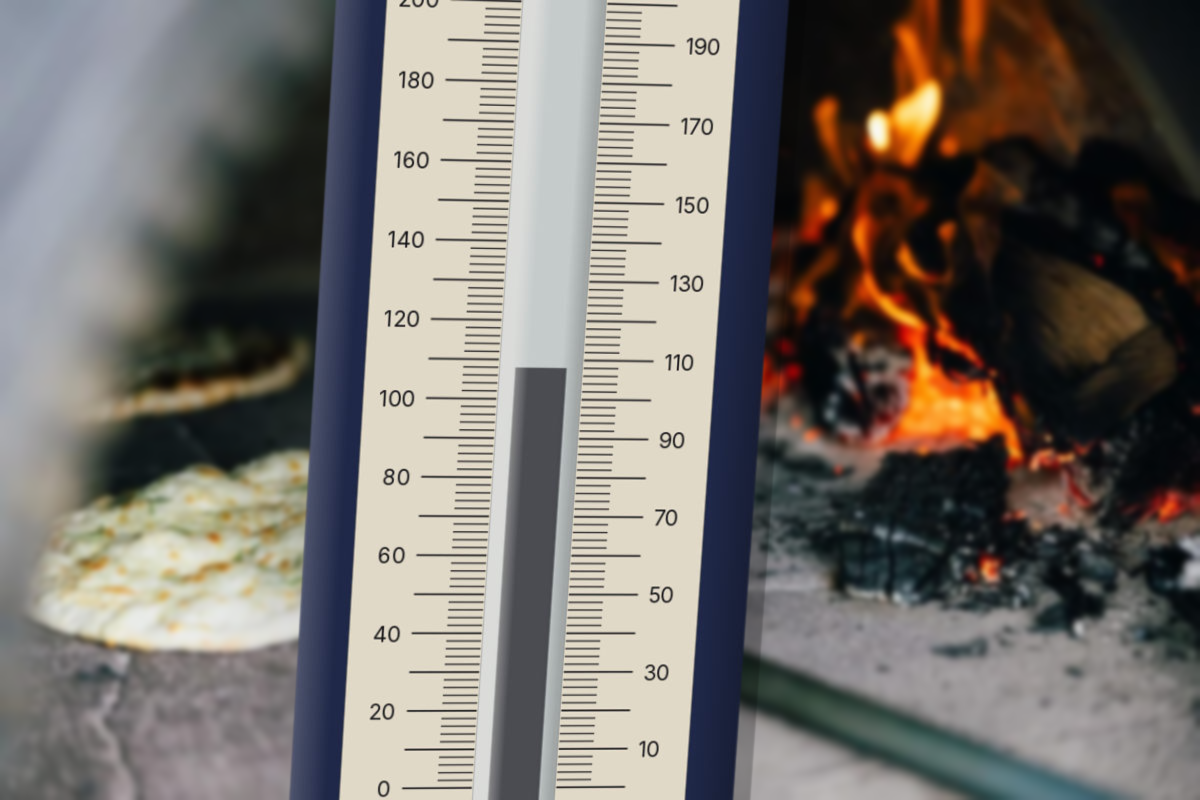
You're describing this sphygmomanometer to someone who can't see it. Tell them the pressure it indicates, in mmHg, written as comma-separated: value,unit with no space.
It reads 108,mmHg
